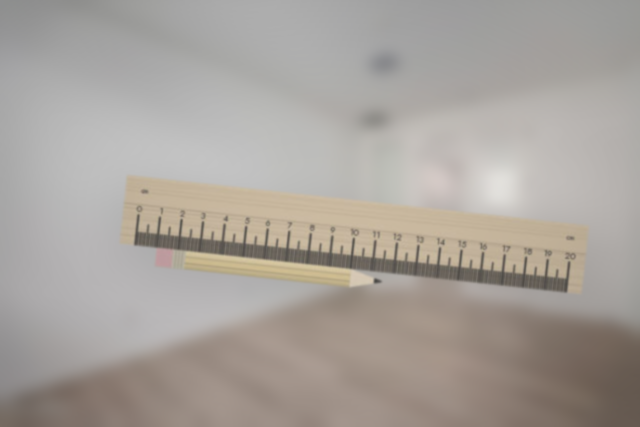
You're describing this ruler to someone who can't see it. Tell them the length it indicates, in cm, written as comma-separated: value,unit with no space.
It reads 10.5,cm
